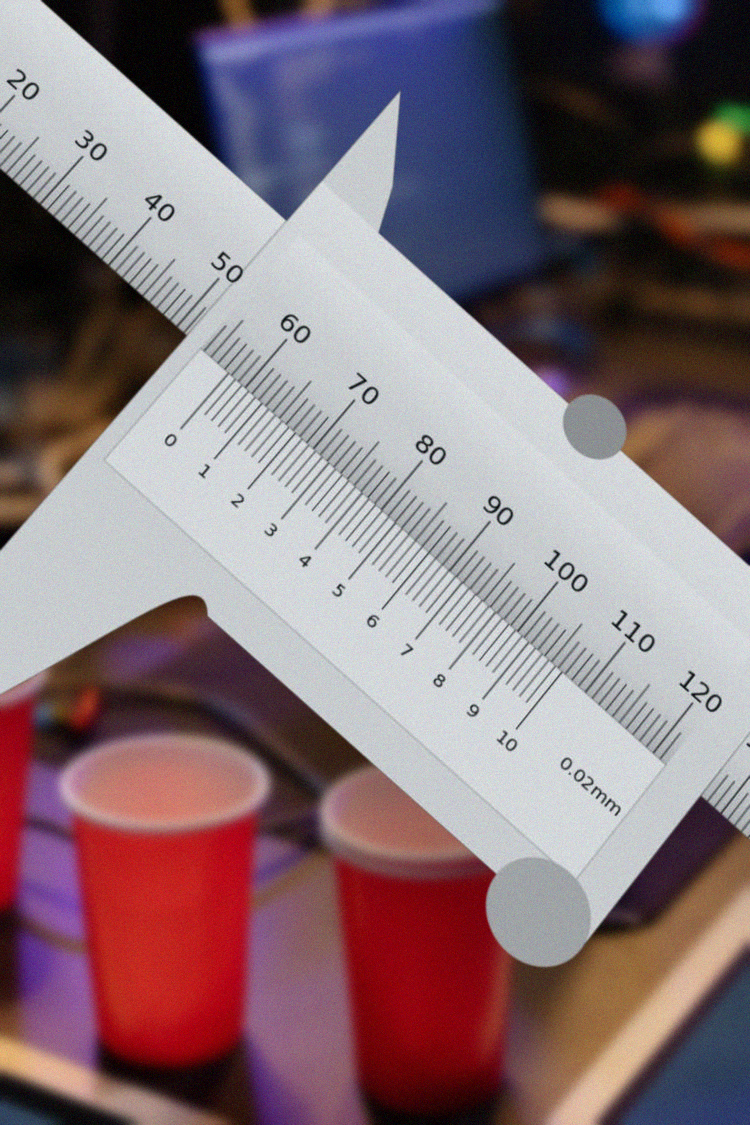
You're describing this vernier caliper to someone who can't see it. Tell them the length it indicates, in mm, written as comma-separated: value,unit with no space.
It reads 57.6,mm
